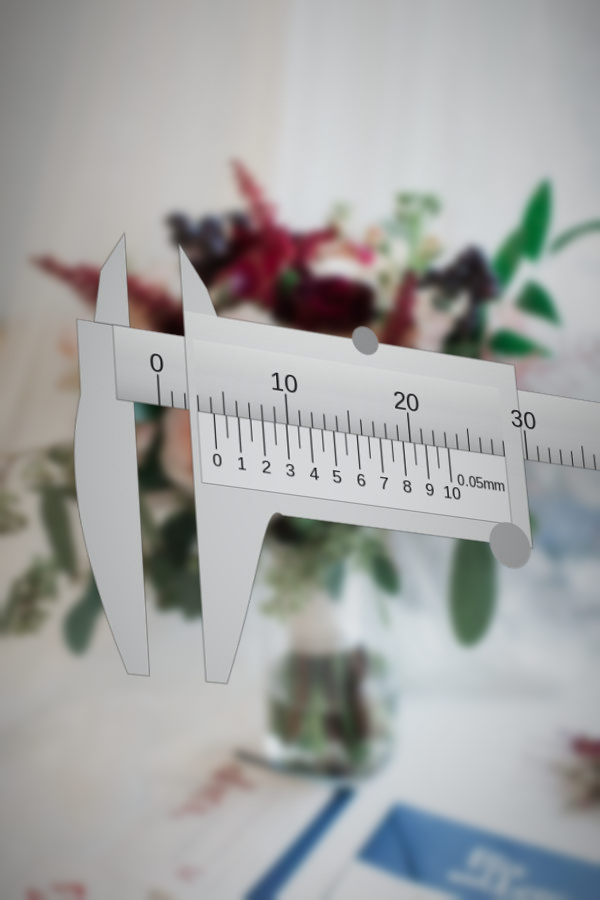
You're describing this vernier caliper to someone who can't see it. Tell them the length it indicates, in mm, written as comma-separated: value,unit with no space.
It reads 4.2,mm
